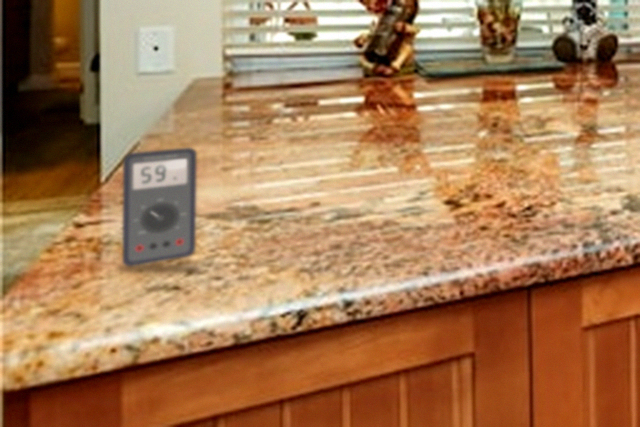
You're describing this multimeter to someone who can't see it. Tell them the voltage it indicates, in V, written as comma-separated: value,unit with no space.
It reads 59,V
